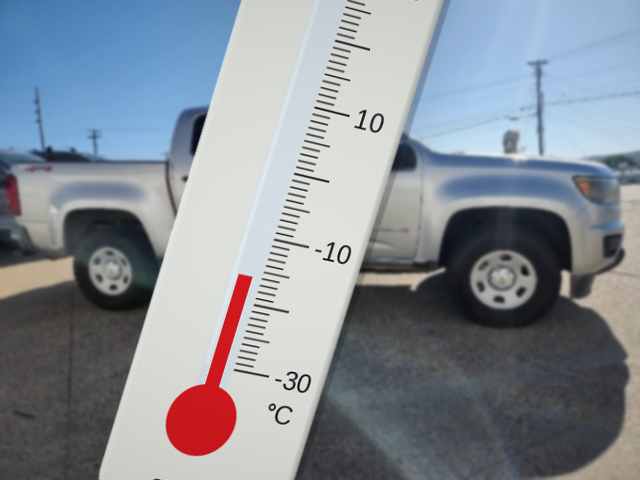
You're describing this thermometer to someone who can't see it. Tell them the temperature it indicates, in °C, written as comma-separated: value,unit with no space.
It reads -16,°C
